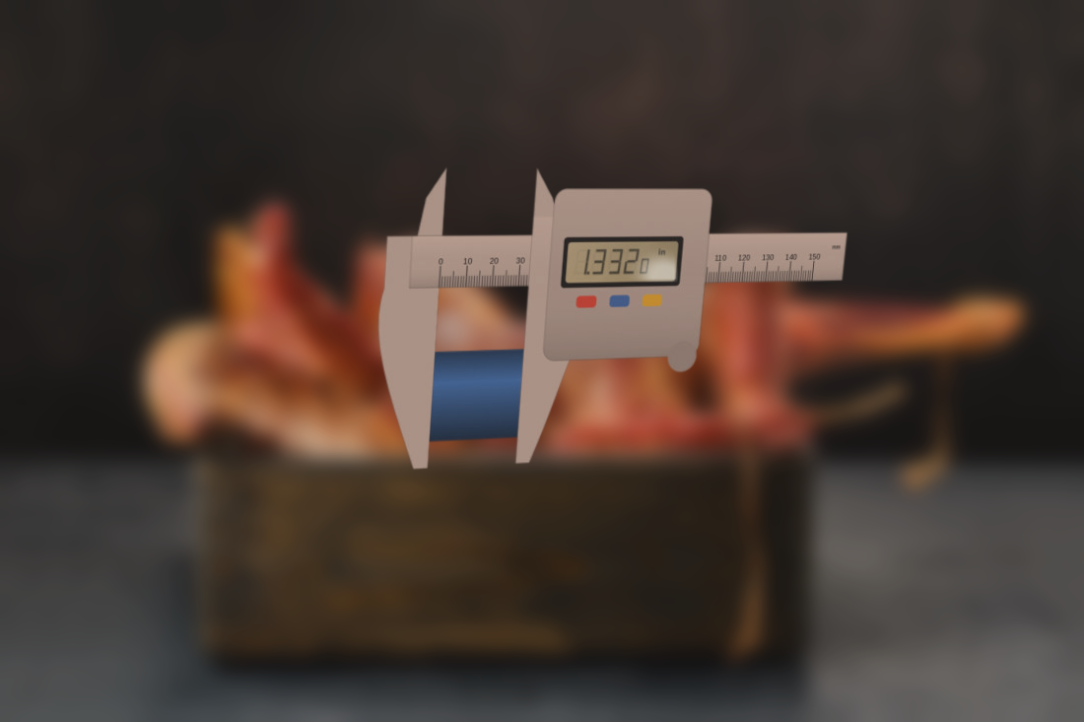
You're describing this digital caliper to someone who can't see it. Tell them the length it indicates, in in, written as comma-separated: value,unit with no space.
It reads 1.3320,in
